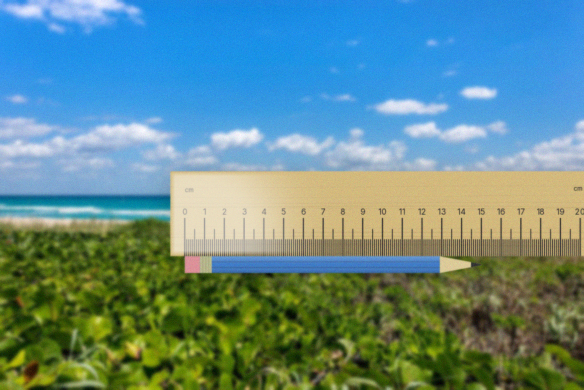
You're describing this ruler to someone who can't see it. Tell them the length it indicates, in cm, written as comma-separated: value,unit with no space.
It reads 15,cm
